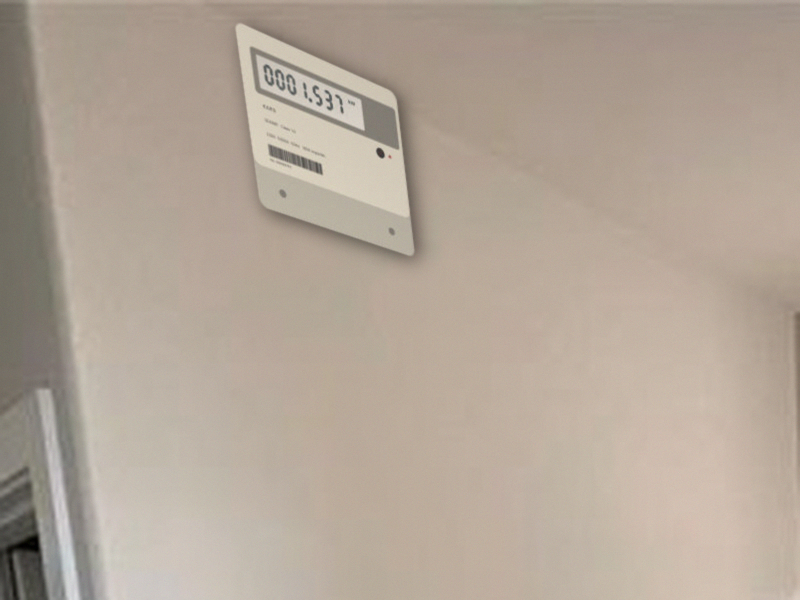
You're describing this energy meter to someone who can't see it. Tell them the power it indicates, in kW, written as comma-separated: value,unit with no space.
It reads 1.537,kW
